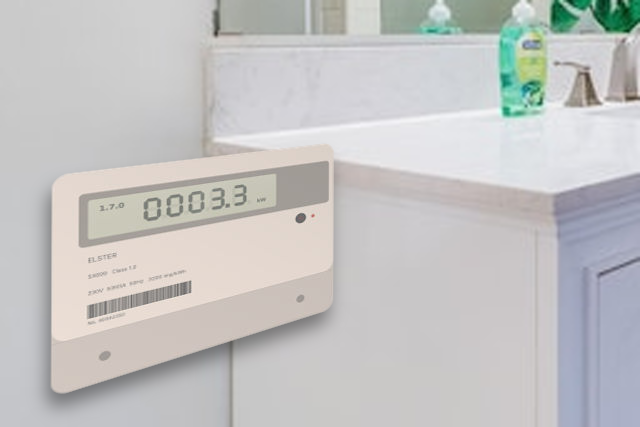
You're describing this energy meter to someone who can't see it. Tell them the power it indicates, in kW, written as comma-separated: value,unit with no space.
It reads 3.3,kW
